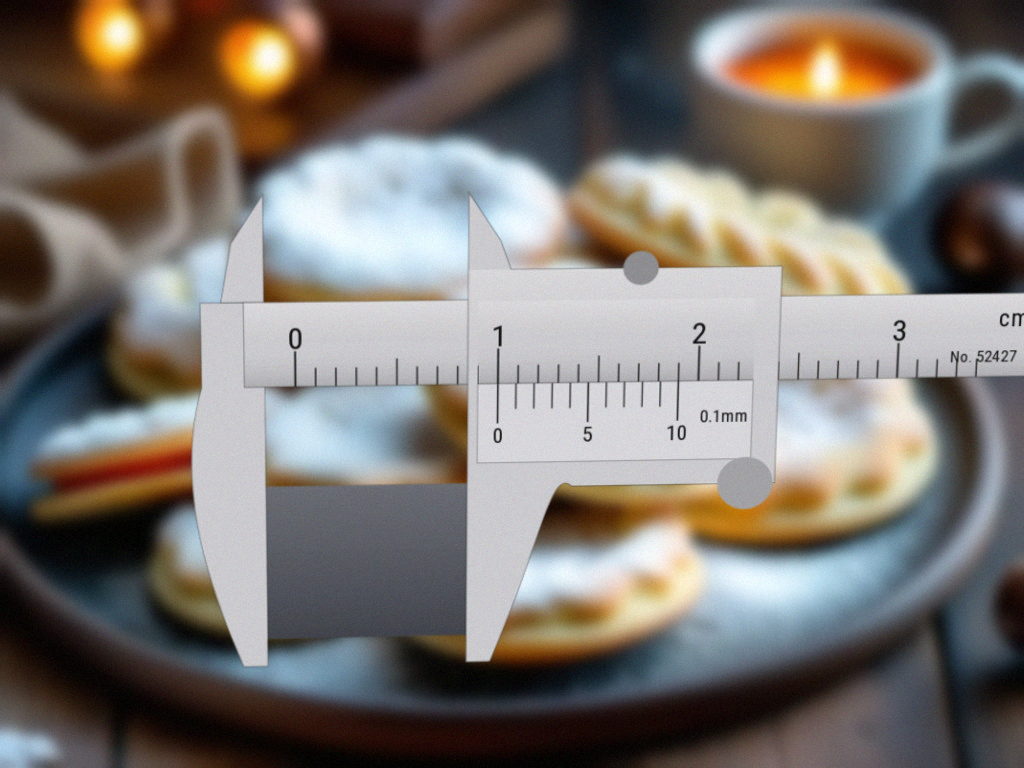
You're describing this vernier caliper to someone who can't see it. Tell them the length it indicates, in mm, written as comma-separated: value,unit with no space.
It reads 10.0,mm
